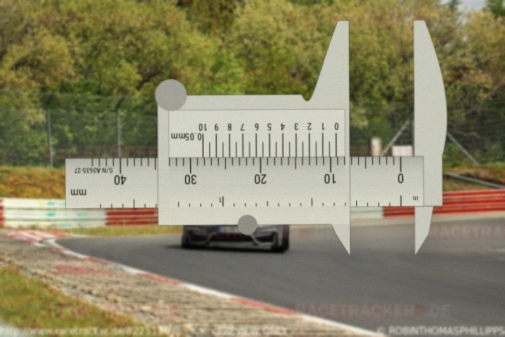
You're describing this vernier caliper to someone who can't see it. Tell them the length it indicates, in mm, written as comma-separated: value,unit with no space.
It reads 9.2,mm
